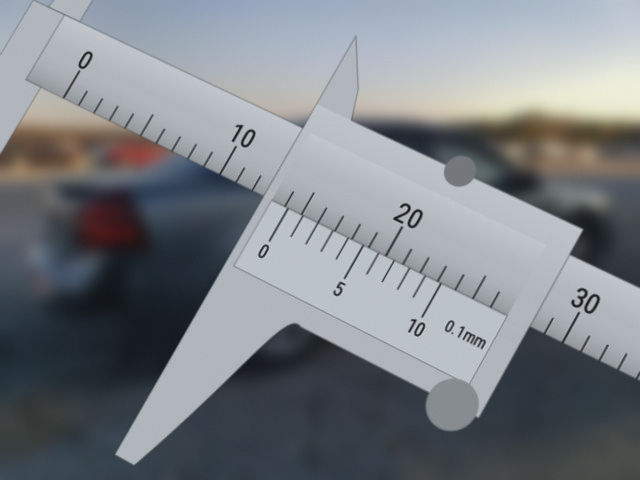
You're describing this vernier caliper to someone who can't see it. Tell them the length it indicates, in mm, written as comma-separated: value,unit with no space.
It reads 14.2,mm
